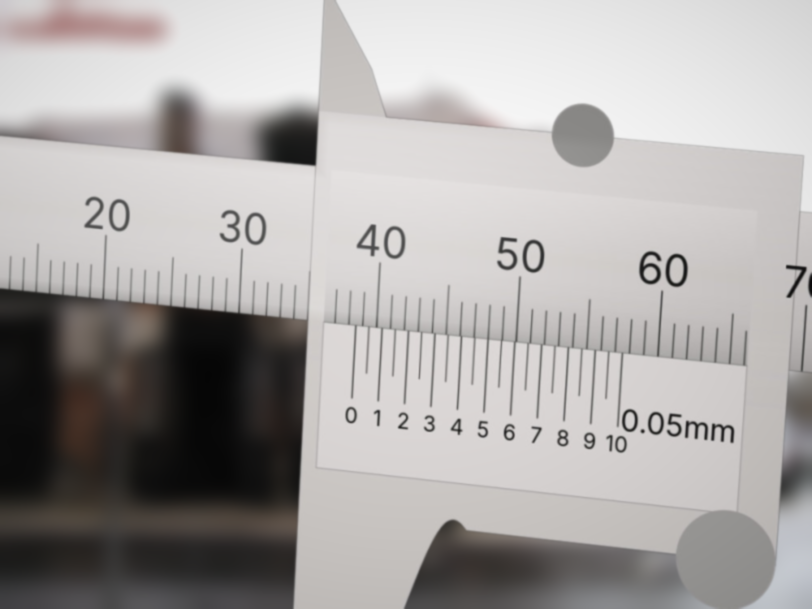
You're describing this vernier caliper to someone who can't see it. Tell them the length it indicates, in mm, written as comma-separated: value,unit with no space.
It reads 38.5,mm
